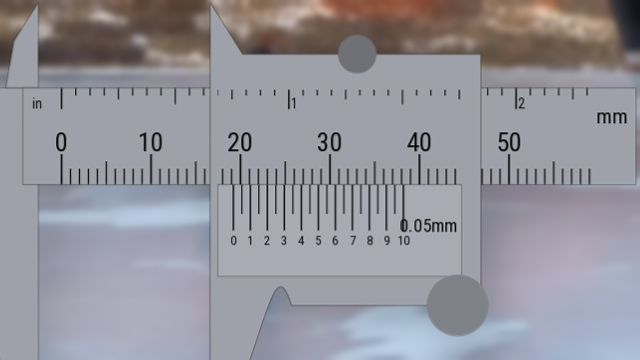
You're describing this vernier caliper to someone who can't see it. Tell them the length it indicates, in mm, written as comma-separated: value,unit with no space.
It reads 19.2,mm
